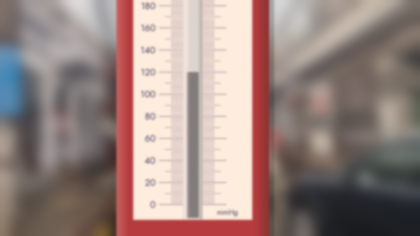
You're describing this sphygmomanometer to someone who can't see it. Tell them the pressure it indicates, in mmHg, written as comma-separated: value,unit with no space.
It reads 120,mmHg
